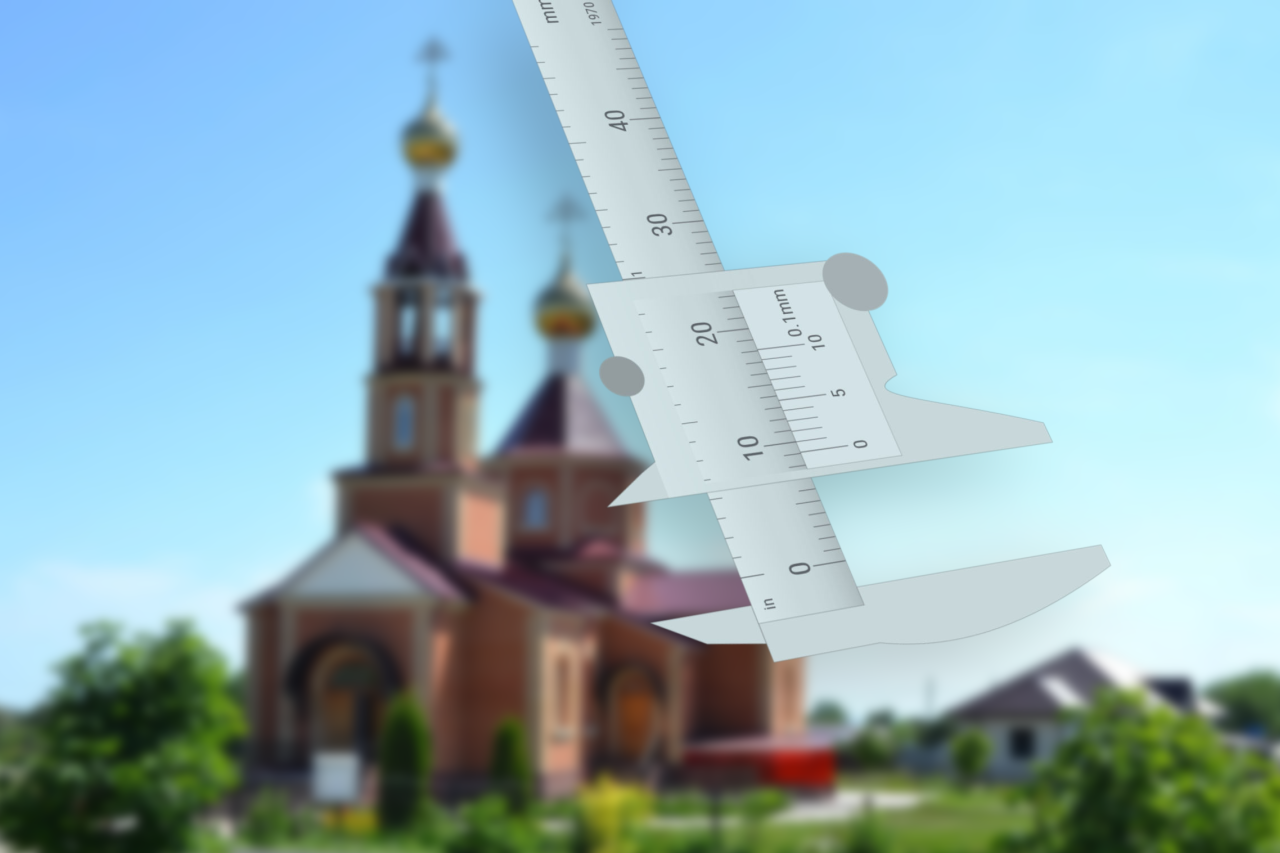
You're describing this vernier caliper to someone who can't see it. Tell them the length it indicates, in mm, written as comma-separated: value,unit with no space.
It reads 9.1,mm
